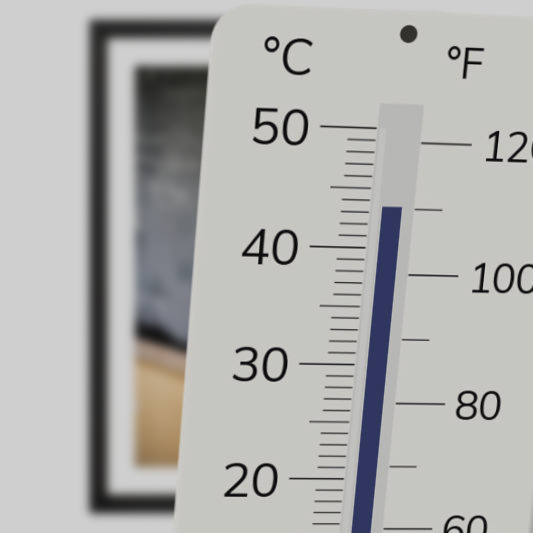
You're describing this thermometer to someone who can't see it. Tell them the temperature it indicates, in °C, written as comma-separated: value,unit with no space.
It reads 43.5,°C
